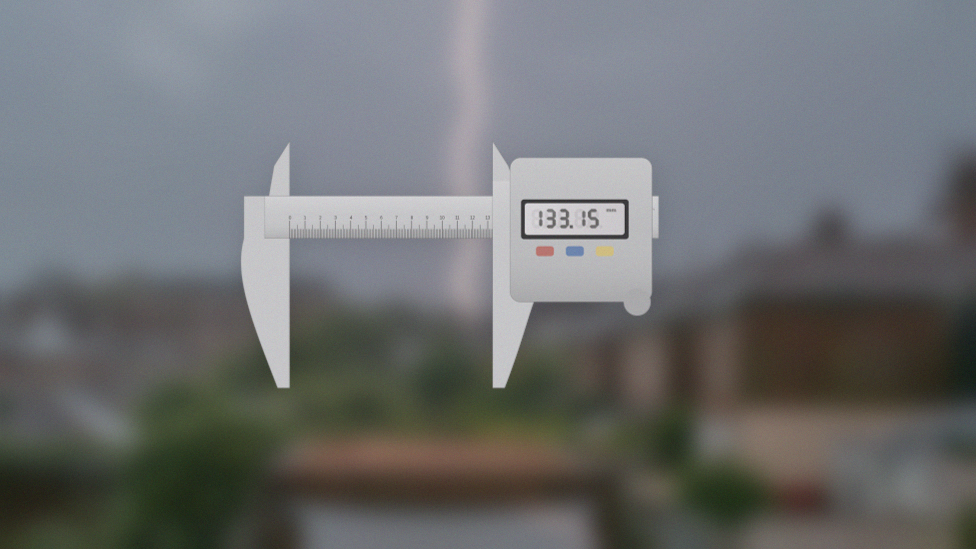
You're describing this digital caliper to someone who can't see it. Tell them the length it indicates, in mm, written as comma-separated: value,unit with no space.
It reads 133.15,mm
